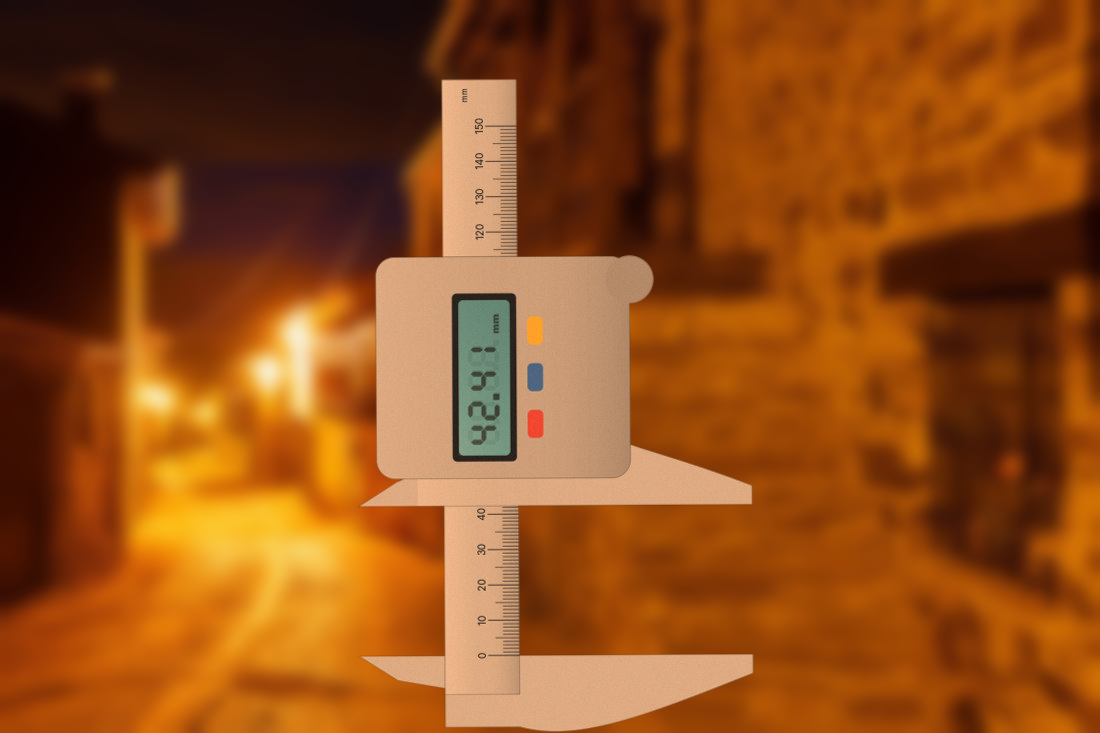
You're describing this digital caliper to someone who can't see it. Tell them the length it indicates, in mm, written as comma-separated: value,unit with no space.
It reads 42.41,mm
